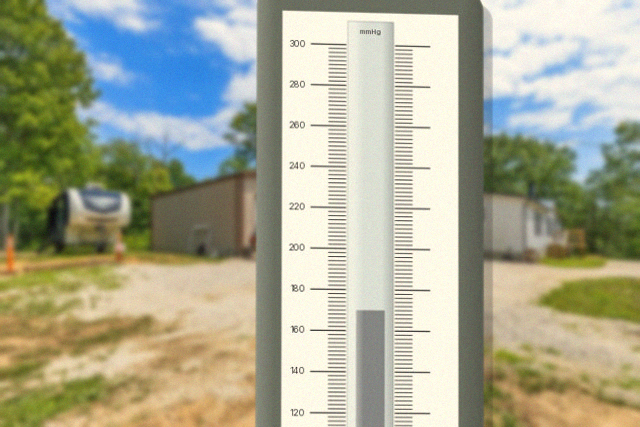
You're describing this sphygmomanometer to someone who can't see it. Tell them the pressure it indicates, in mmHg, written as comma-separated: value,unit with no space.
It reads 170,mmHg
